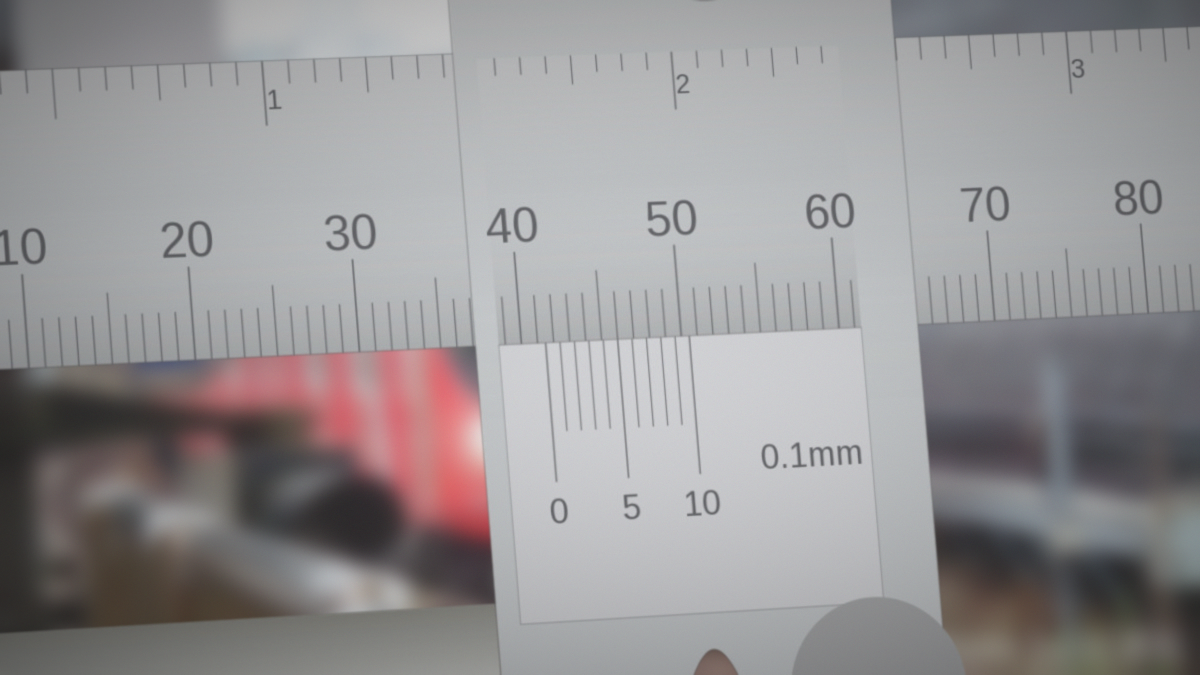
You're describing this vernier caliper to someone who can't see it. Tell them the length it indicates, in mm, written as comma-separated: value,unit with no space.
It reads 41.5,mm
